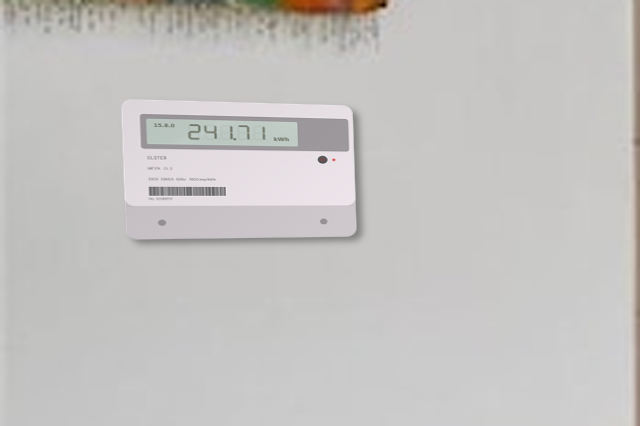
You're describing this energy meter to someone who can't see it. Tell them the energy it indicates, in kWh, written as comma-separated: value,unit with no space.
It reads 241.71,kWh
